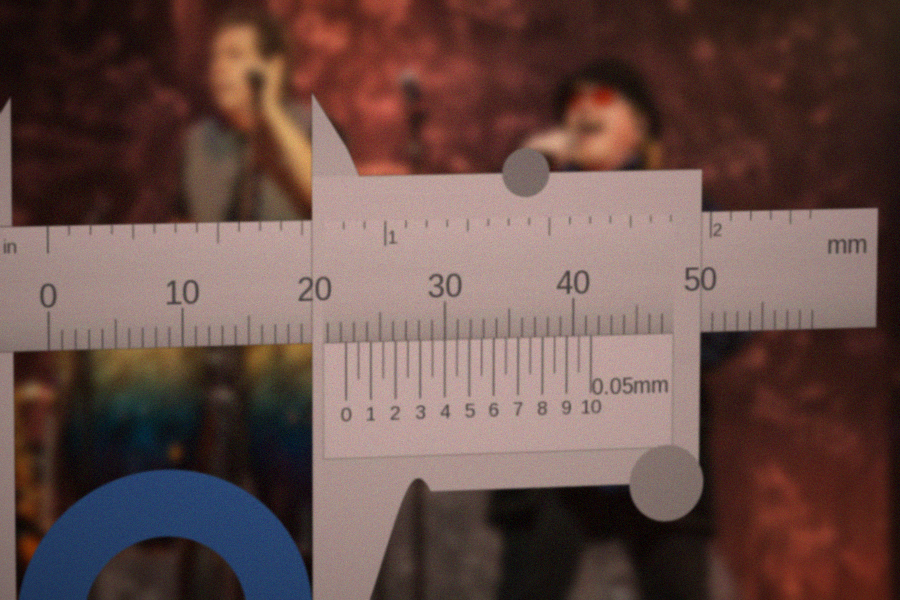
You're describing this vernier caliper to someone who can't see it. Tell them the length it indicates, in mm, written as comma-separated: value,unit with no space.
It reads 22.4,mm
